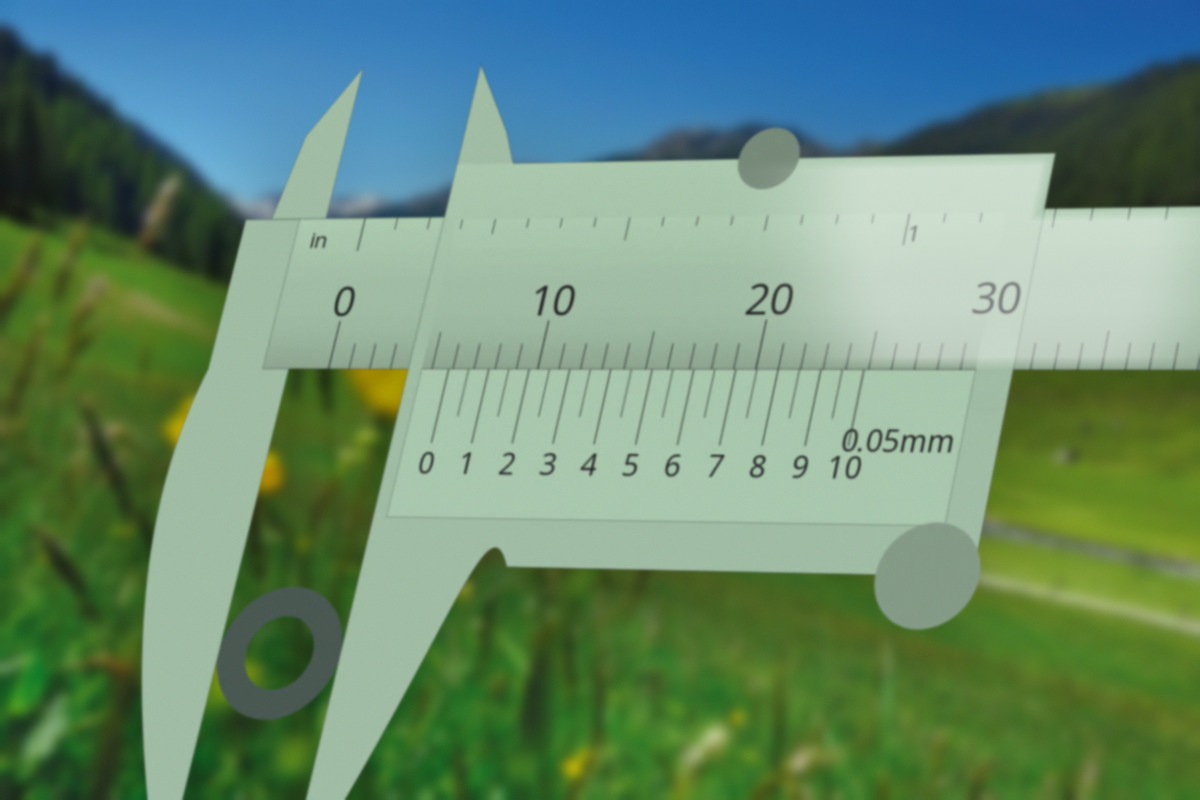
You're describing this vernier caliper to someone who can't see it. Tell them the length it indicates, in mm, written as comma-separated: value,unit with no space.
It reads 5.8,mm
